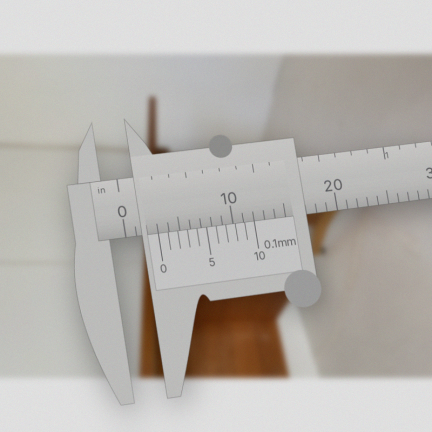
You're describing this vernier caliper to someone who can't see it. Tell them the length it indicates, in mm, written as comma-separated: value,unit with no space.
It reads 3.0,mm
